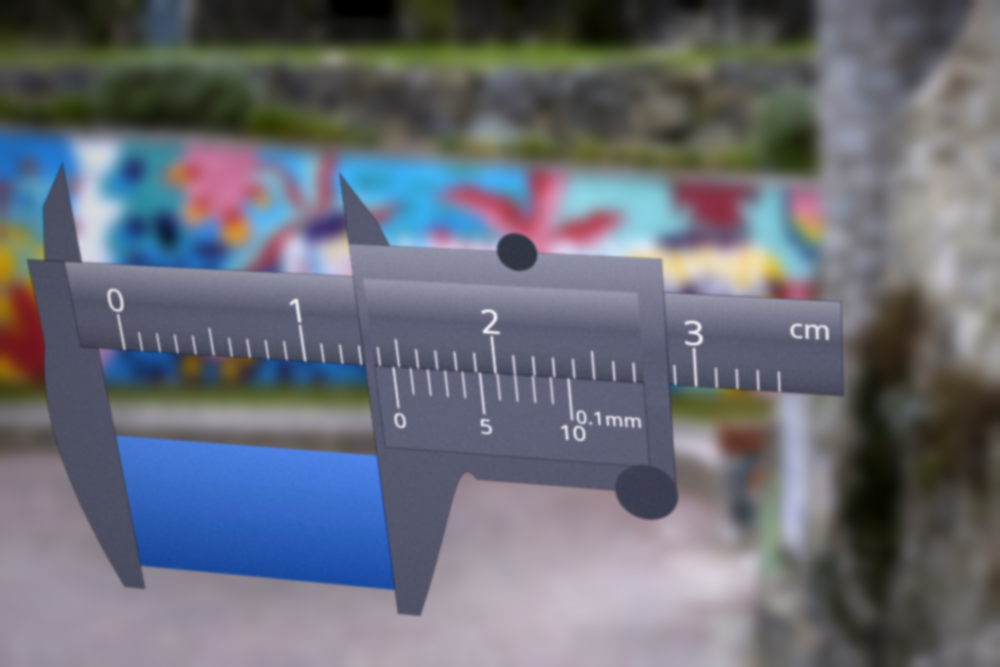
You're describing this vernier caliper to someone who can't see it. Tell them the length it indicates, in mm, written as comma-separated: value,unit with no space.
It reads 14.7,mm
